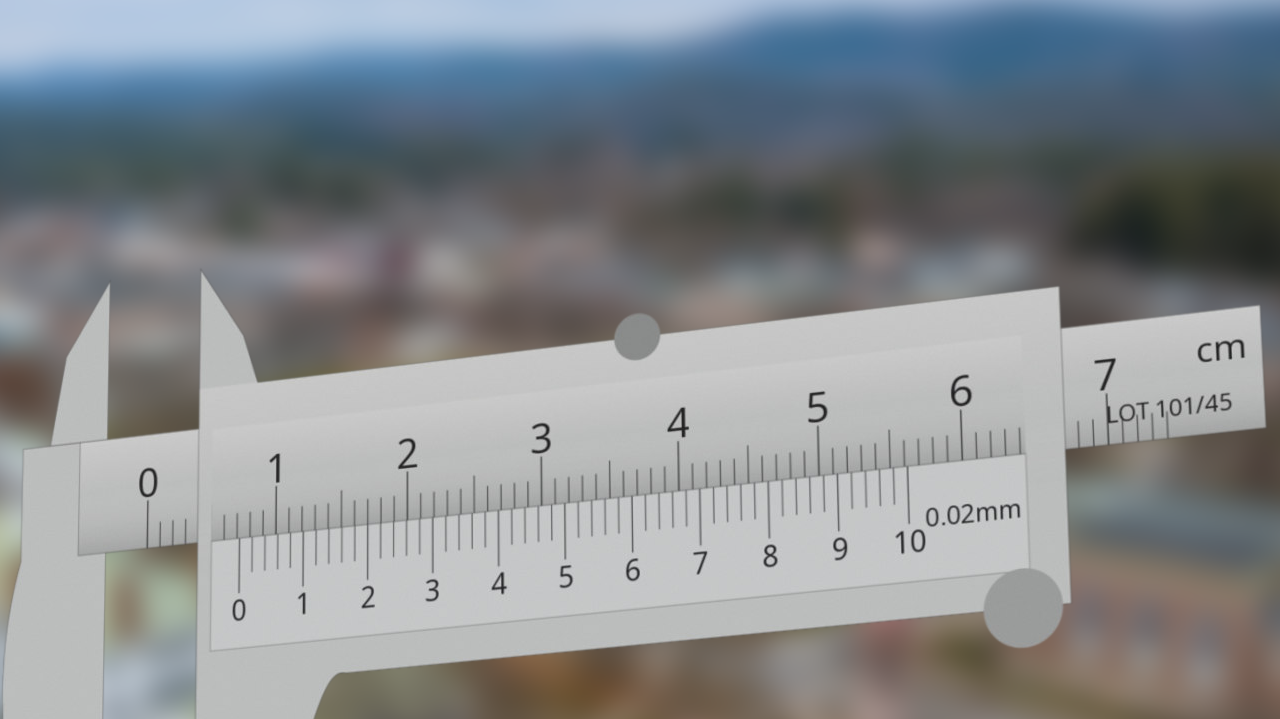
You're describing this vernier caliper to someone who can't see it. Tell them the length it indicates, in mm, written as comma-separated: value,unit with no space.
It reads 7.2,mm
